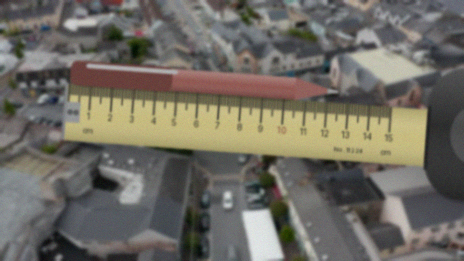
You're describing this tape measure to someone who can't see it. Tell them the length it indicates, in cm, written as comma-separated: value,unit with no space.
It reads 12.5,cm
